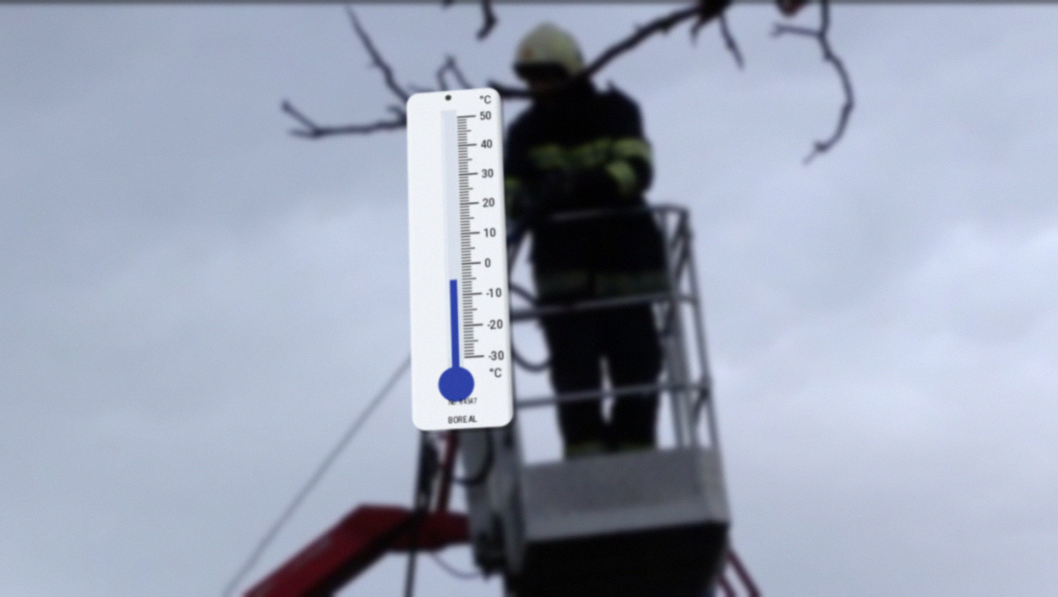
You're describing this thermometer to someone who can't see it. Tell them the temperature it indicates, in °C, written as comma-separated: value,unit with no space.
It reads -5,°C
